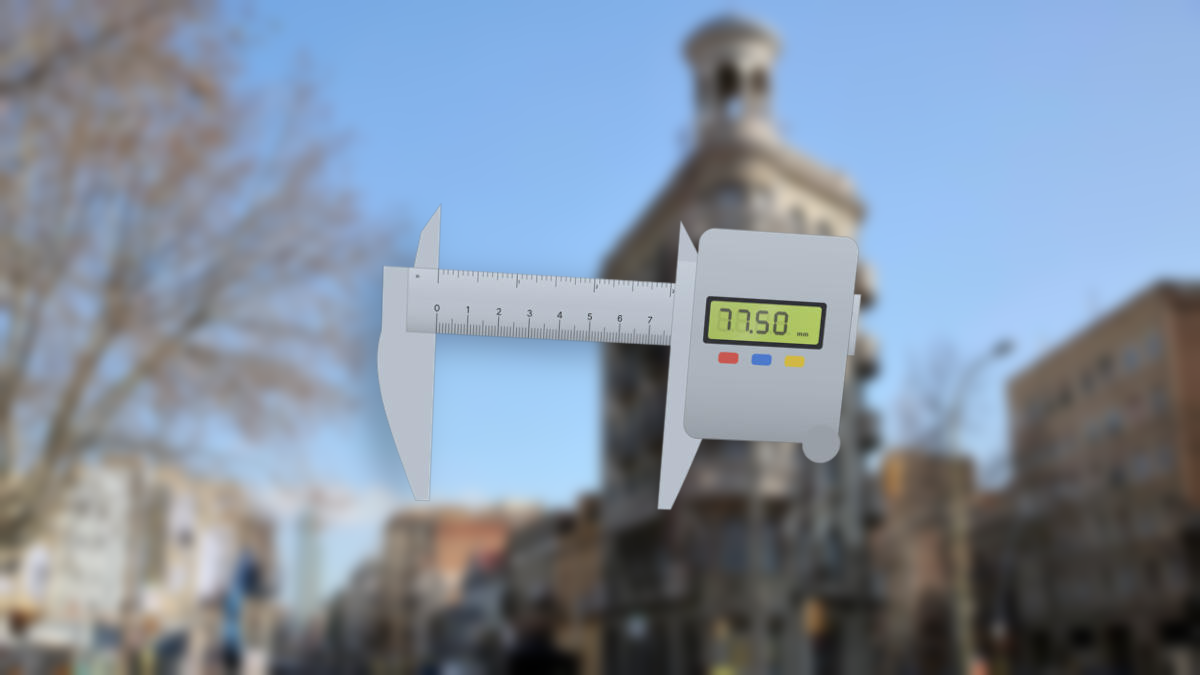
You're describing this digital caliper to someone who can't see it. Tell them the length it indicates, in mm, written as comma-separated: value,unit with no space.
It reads 77.50,mm
